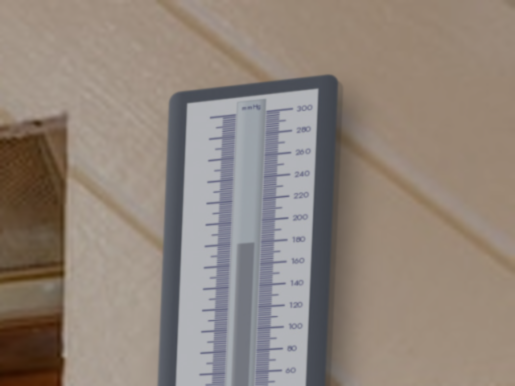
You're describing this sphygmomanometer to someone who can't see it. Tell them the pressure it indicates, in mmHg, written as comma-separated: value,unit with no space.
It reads 180,mmHg
